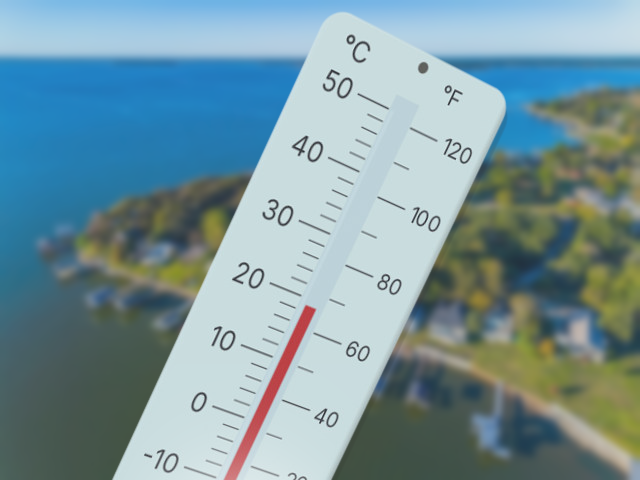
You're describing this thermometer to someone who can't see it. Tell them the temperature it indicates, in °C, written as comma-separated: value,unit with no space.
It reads 19,°C
